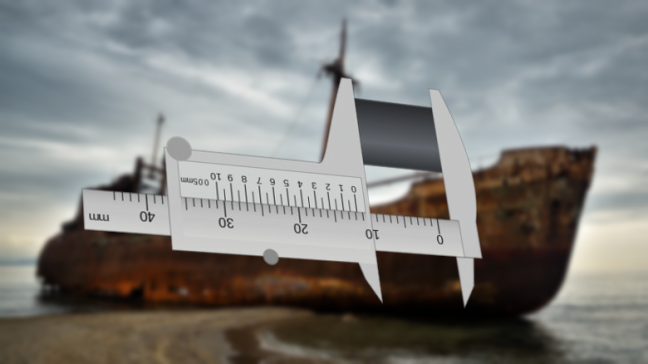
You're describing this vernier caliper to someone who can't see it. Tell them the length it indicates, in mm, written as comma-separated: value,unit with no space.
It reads 11.8,mm
